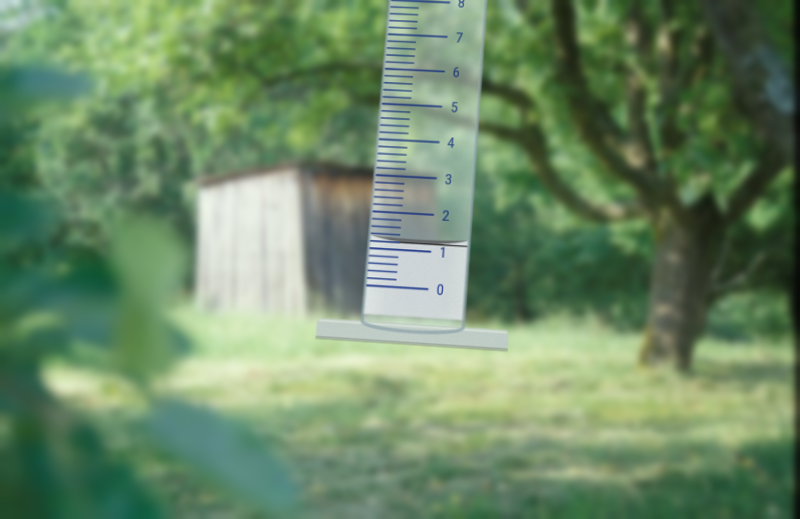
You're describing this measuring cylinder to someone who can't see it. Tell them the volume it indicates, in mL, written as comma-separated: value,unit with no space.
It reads 1.2,mL
